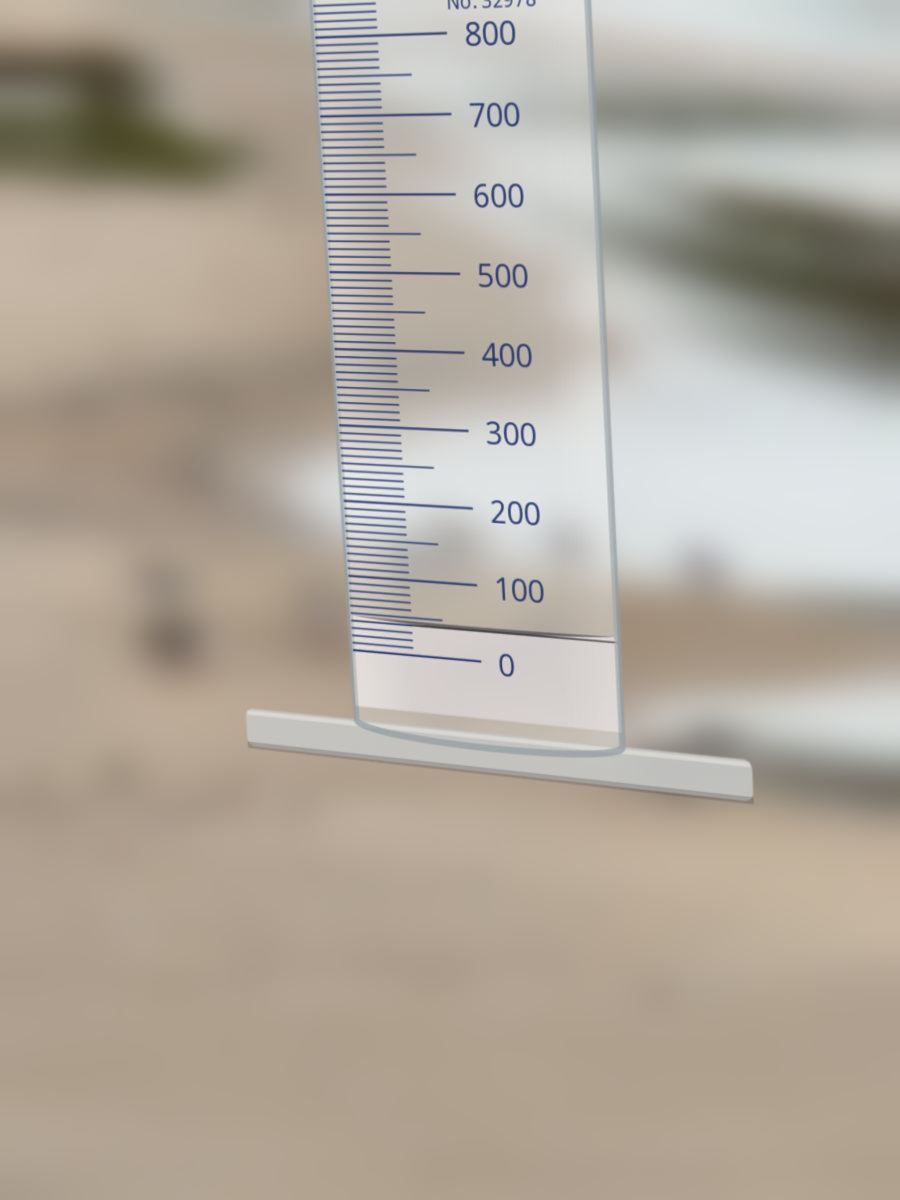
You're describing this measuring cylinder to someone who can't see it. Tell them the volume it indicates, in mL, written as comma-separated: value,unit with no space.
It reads 40,mL
